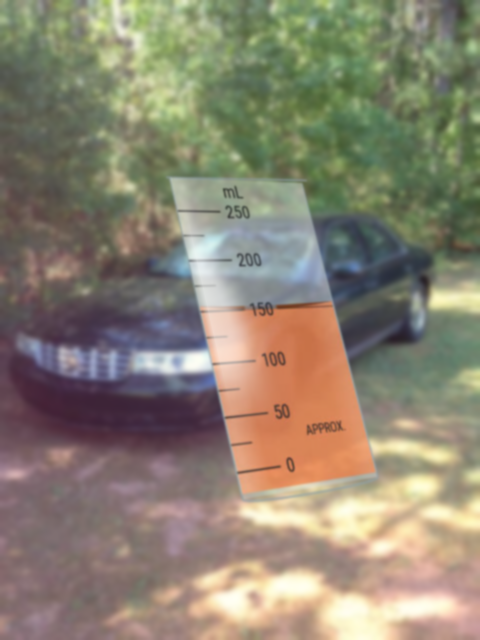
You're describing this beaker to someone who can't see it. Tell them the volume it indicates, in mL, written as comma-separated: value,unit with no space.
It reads 150,mL
